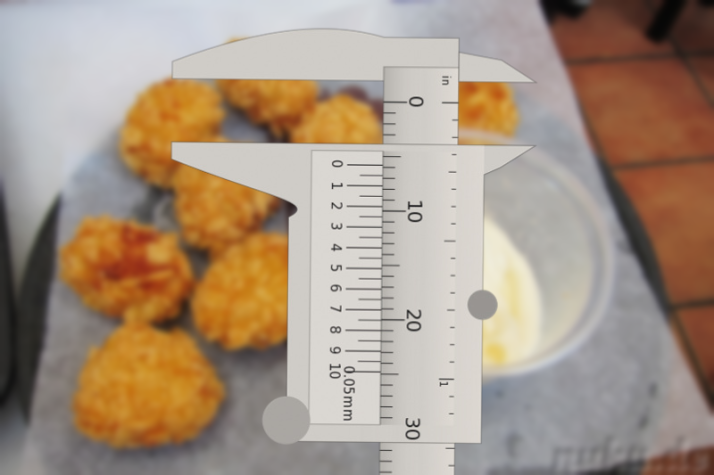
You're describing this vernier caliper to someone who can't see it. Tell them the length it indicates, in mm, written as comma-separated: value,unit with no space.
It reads 5.8,mm
